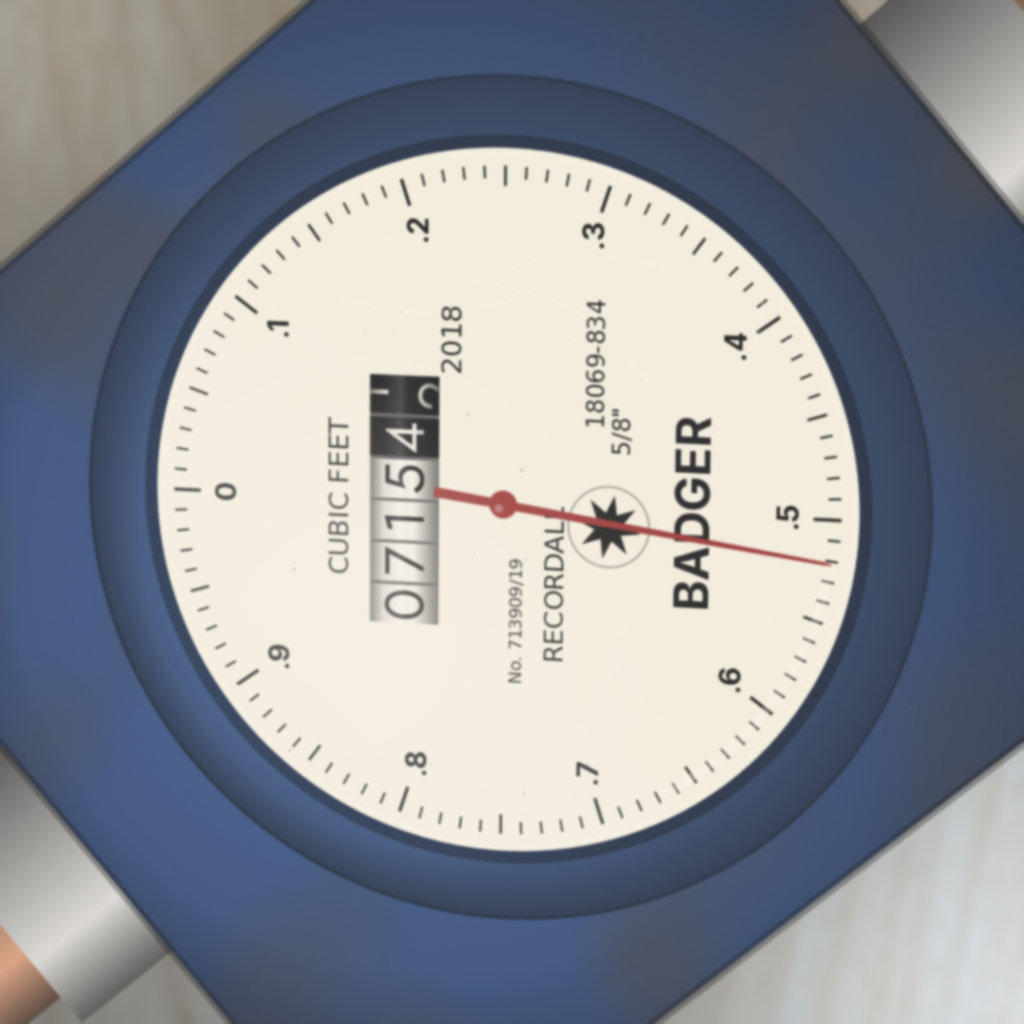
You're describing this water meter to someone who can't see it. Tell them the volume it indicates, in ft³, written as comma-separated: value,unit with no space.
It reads 71541.52,ft³
